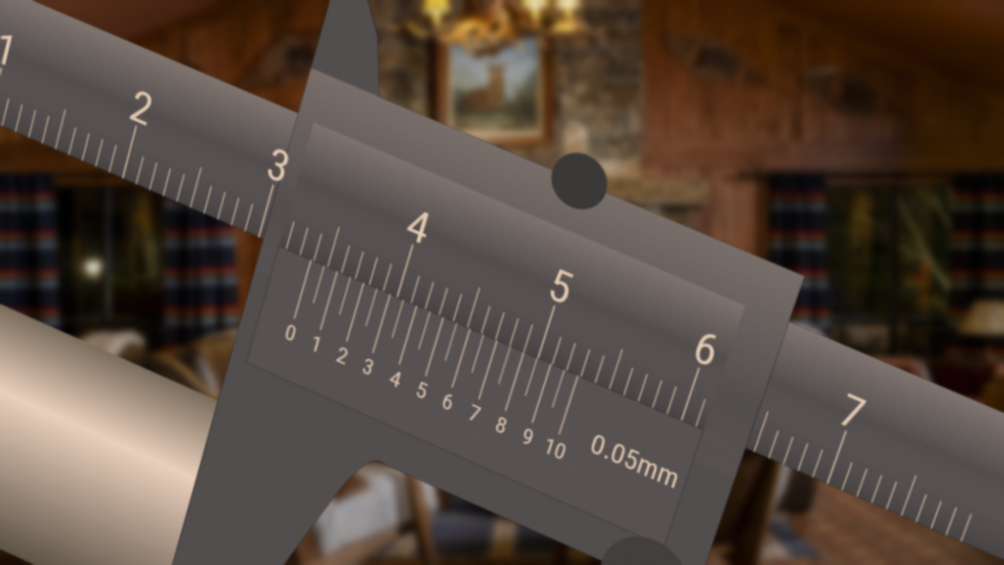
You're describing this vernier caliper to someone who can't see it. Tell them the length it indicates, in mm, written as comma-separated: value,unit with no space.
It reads 33.8,mm
